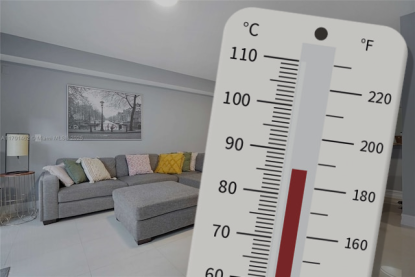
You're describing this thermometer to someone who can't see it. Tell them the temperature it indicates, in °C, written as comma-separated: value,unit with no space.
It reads 86,°C
